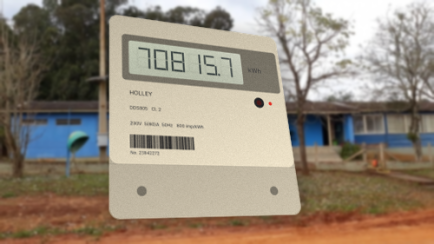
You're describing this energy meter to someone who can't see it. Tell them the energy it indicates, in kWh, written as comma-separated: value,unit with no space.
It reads 70815.7,kWh
